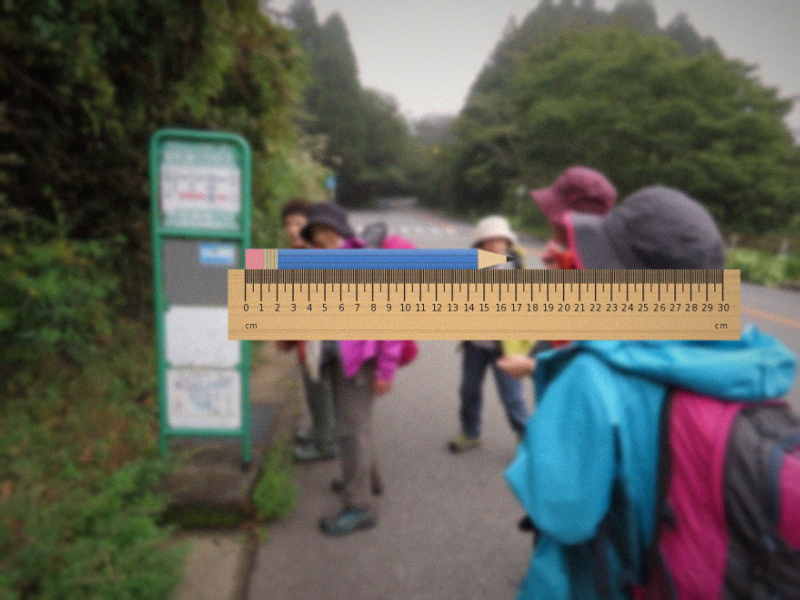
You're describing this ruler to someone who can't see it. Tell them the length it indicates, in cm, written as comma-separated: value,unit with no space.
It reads 17,cm
